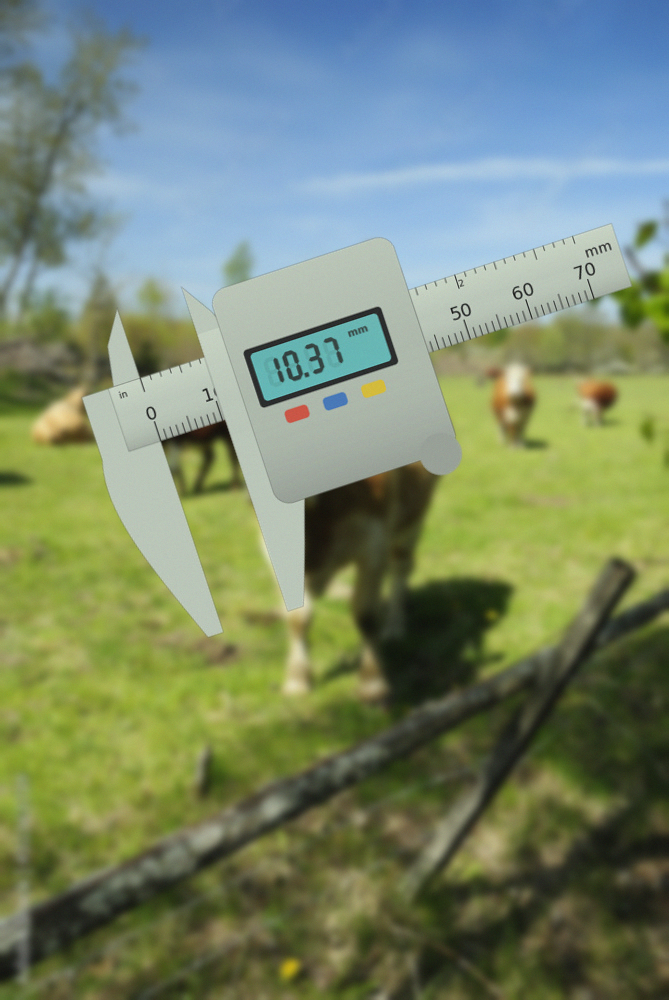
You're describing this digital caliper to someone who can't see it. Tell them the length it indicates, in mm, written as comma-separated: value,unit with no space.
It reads 10.37,mm
